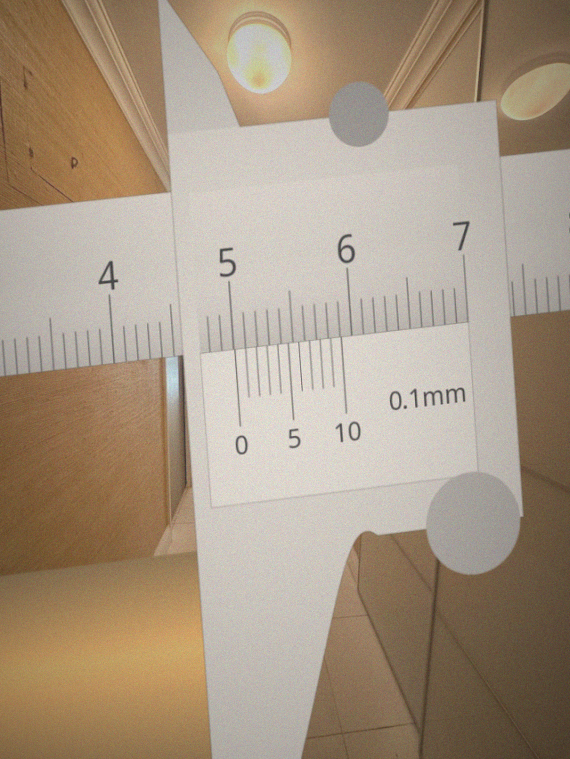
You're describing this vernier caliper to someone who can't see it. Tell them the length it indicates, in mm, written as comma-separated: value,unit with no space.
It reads 50.1,mm
